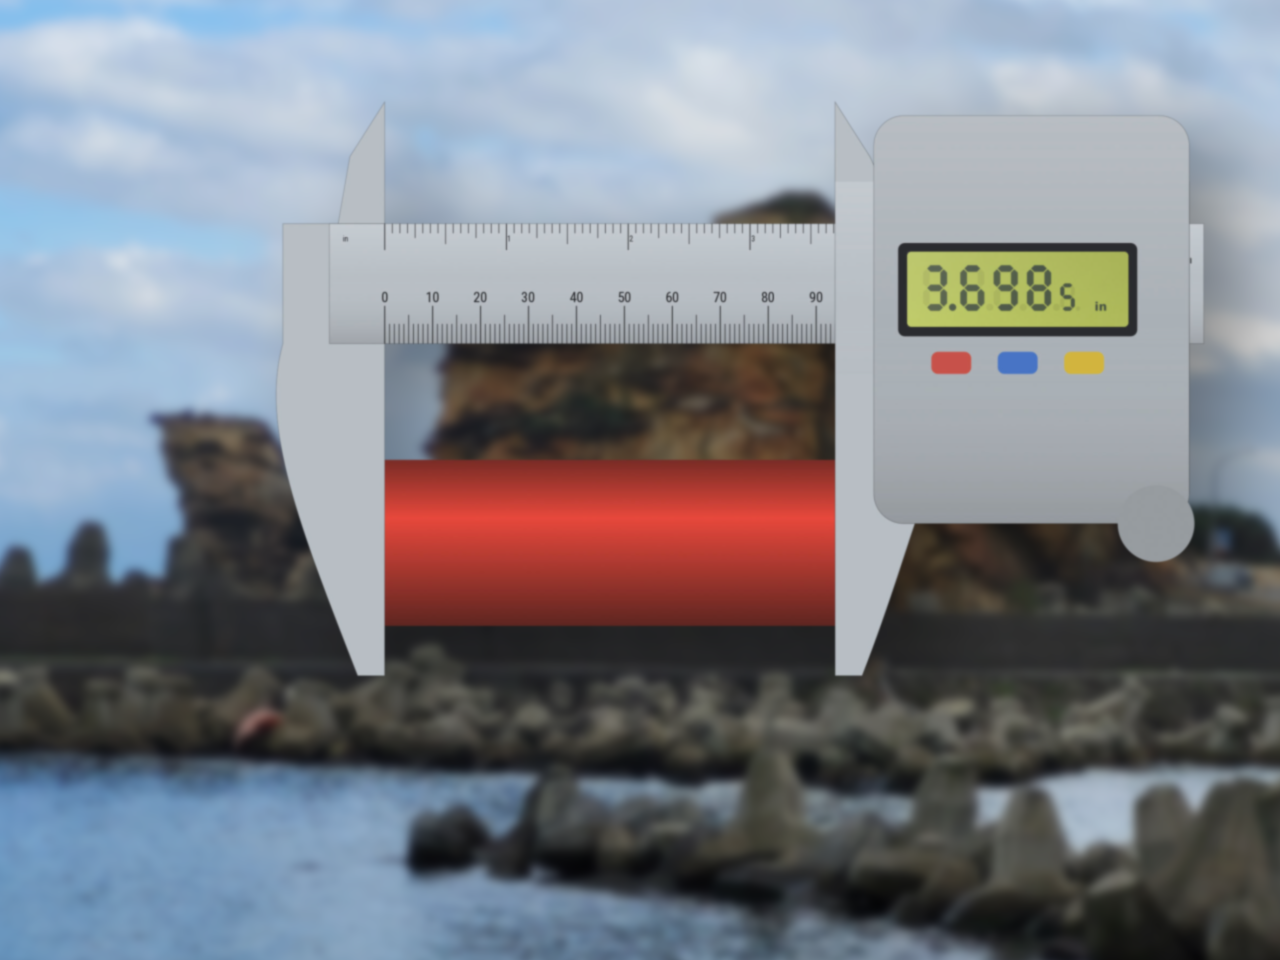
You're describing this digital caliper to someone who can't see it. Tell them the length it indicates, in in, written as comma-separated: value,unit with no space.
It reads 3.6985,in
